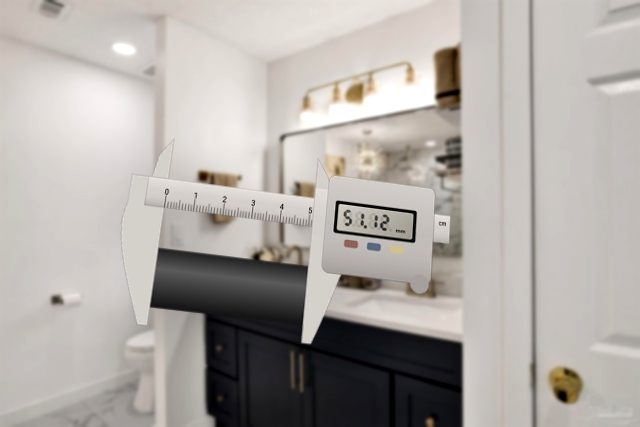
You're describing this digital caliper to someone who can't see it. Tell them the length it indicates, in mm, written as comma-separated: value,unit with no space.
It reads 51.12,mm
